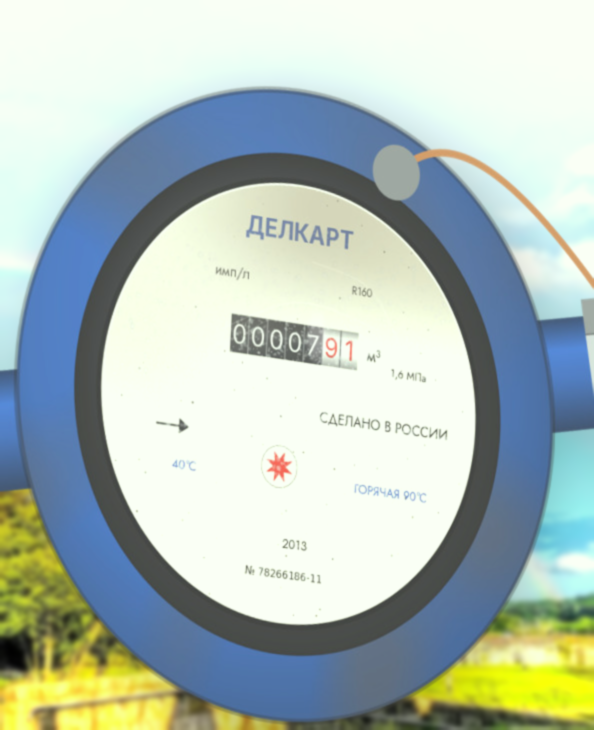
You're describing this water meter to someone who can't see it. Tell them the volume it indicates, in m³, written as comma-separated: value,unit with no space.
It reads 7.91,m³
